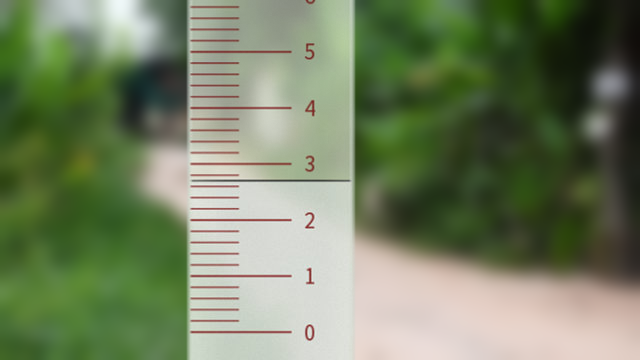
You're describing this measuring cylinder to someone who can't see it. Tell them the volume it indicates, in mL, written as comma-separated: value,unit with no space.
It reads 2.7,mL
